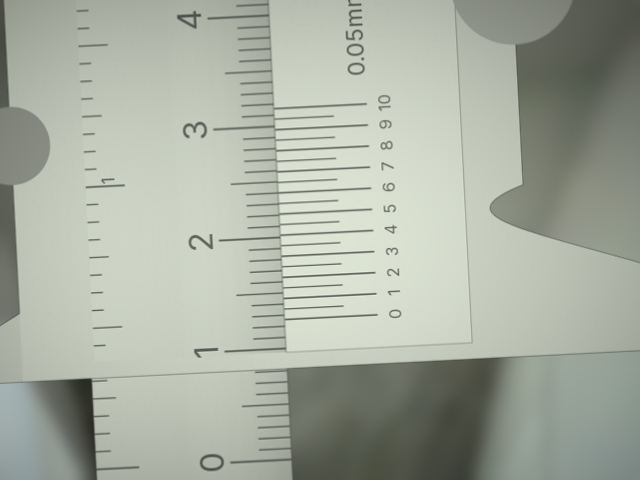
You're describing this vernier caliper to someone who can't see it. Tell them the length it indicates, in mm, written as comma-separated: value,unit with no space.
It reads 12.6,mm
